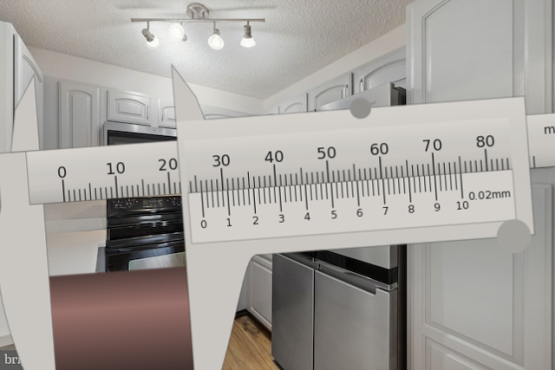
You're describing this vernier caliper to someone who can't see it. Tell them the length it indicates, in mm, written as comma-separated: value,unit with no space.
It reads 26.0,mm
